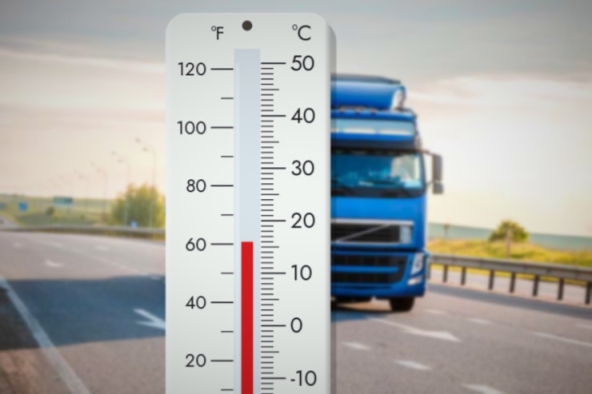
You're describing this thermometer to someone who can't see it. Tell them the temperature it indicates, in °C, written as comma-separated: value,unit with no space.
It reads 16,°C
